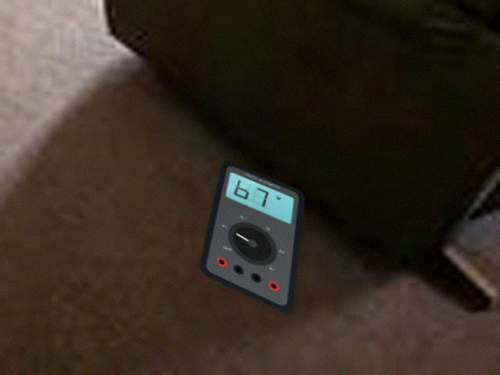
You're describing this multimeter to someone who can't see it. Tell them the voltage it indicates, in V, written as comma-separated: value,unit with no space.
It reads 67,V
